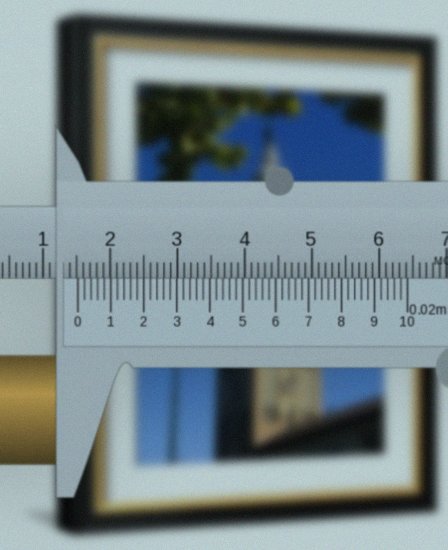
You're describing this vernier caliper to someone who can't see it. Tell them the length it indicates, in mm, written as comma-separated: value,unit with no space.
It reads 15.2,mm
